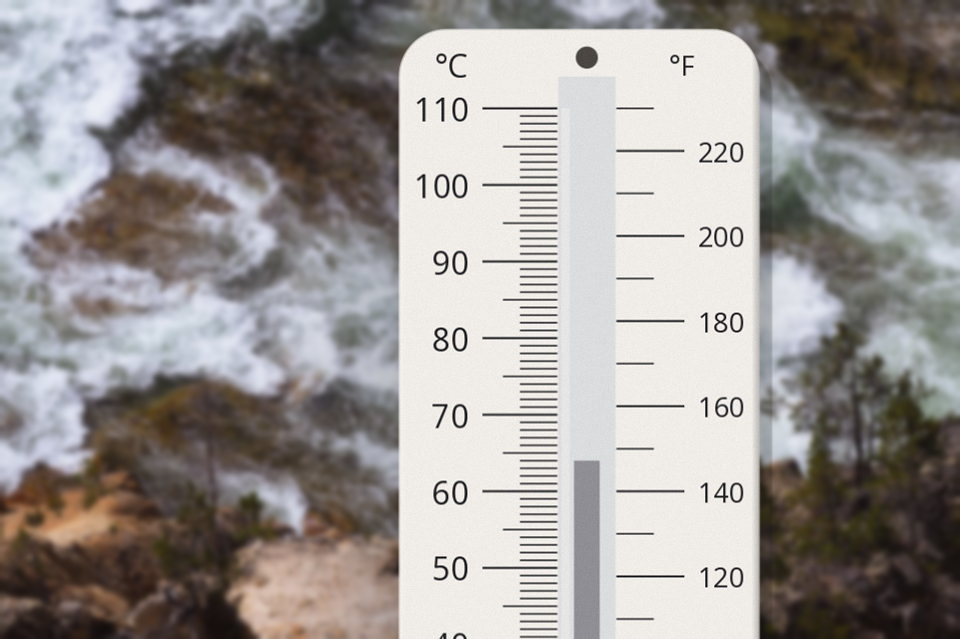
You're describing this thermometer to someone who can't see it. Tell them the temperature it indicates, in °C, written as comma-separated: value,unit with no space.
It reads 64,°C
